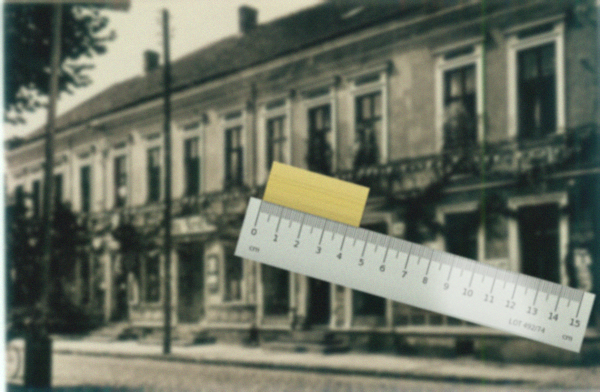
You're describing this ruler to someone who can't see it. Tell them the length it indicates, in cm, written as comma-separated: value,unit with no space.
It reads 4.5,cm
